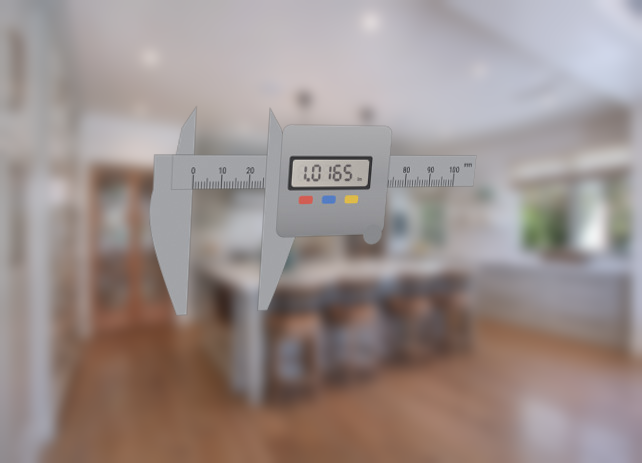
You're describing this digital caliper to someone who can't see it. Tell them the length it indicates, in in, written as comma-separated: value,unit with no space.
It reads 1.0165,in
